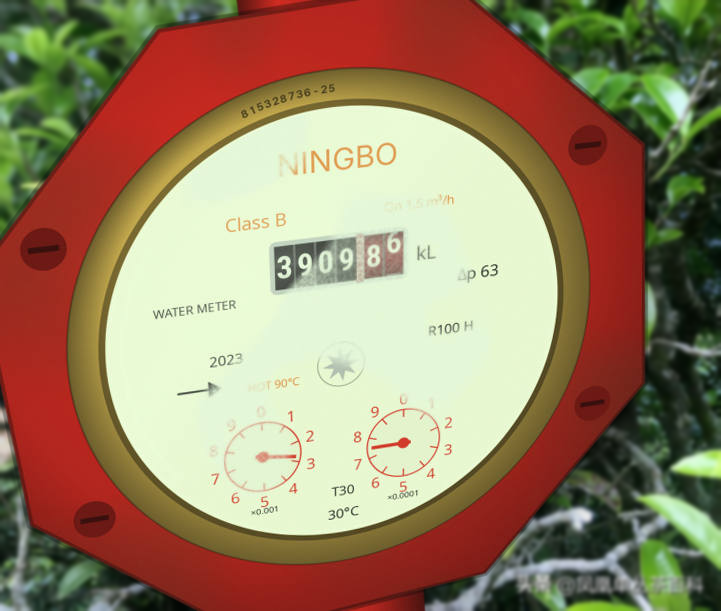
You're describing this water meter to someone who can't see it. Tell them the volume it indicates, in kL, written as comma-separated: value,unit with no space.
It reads 3909.8627,kL
